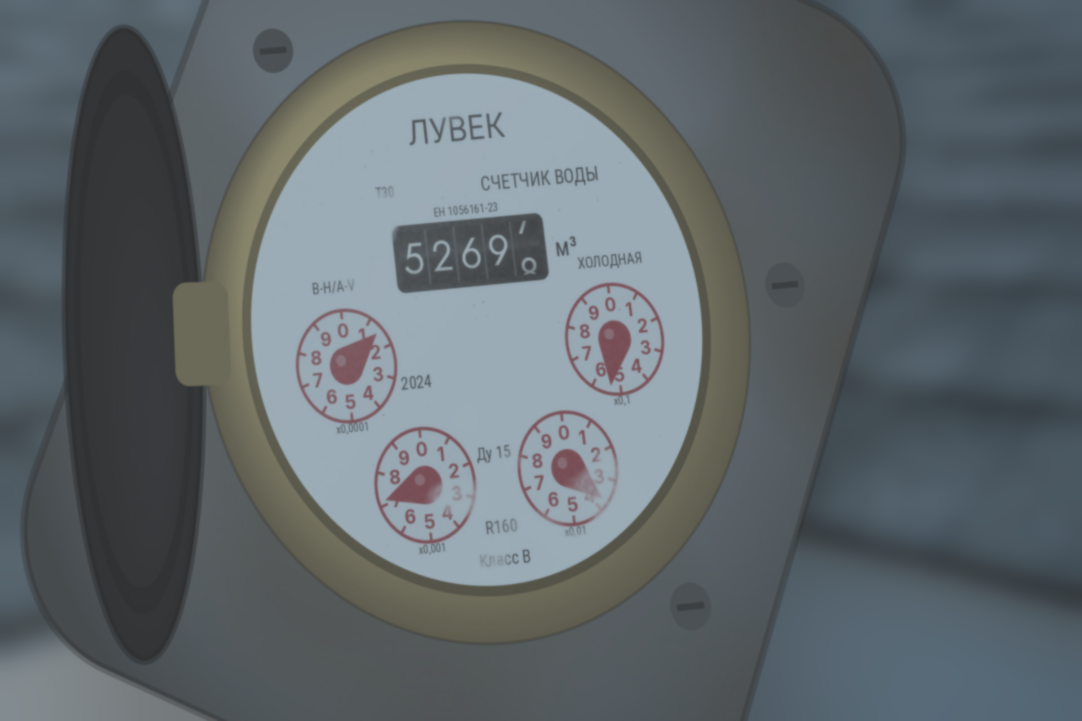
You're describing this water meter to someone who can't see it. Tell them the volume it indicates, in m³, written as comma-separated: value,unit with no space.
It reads 52697.5371,m³
